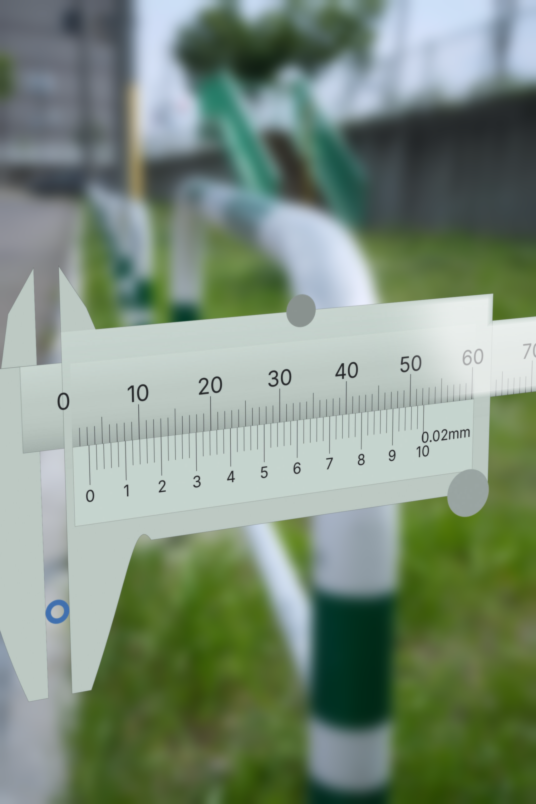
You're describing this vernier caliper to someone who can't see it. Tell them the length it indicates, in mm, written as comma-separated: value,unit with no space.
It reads 3.2,mm
